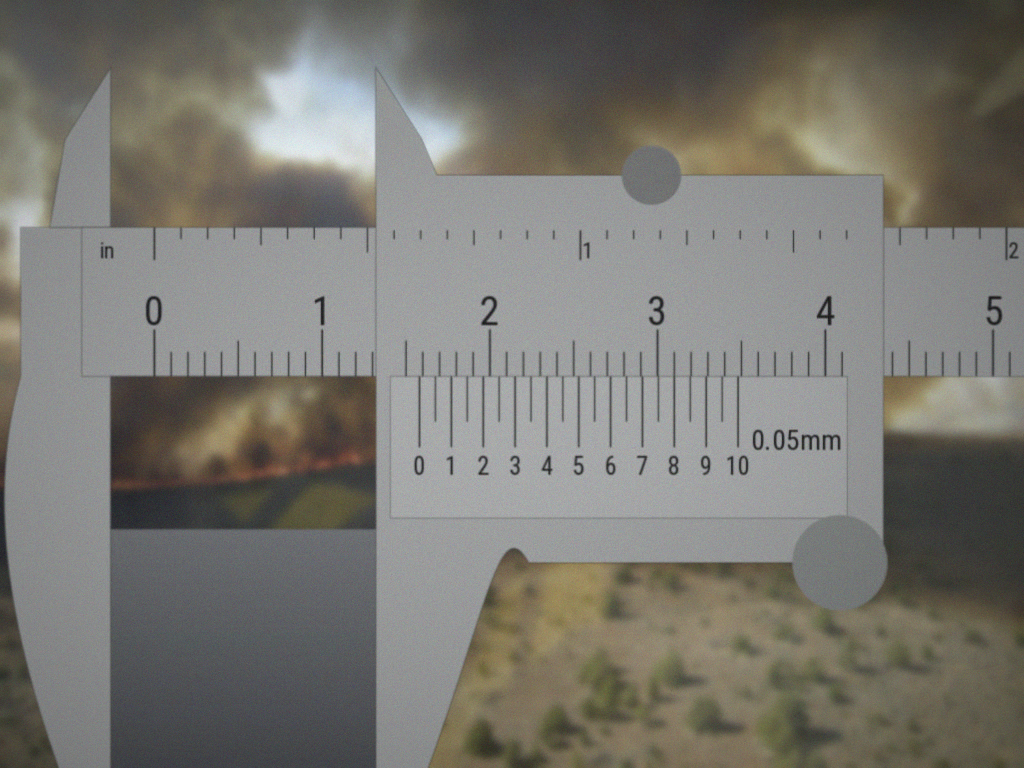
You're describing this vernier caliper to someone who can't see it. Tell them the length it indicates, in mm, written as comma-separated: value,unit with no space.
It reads 15.8,mm
